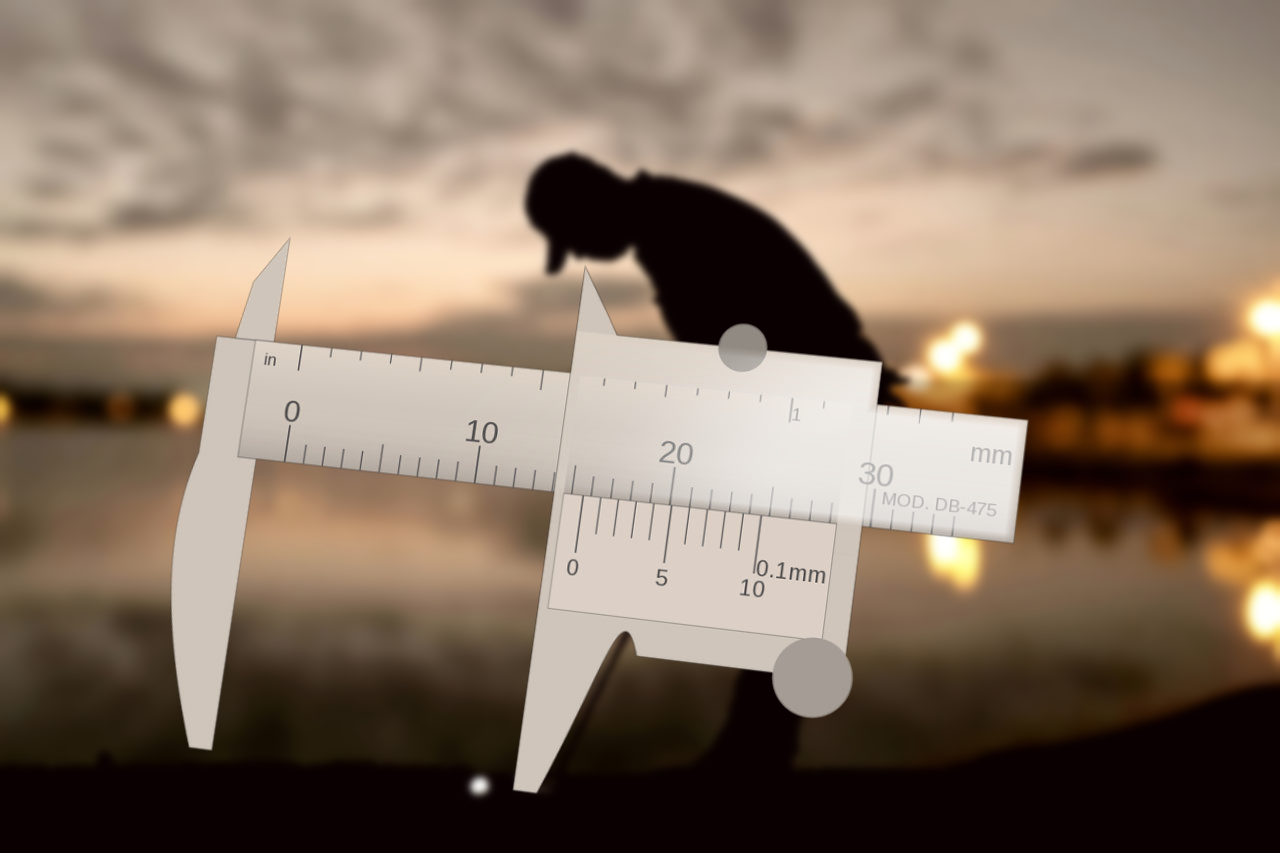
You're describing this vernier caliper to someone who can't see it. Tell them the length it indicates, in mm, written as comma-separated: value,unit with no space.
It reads 15.6,mm
